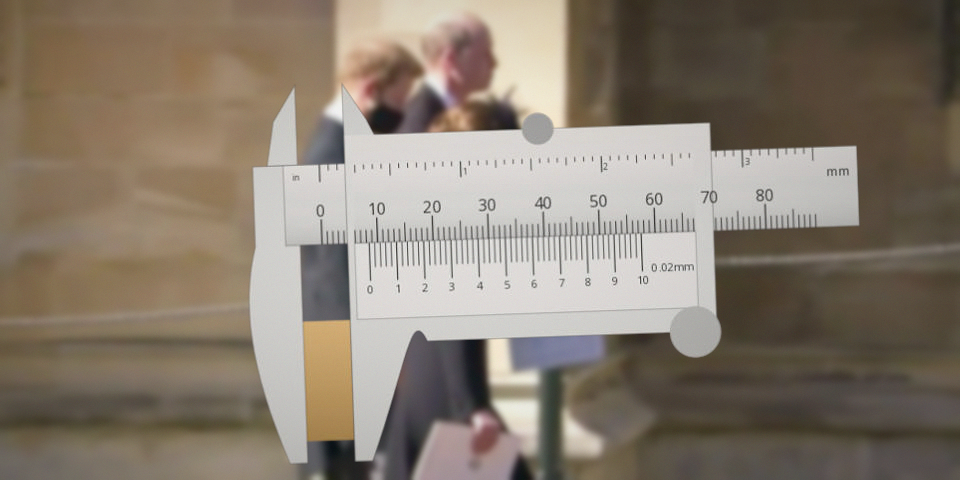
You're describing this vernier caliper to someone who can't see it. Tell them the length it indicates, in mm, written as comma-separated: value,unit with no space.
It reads 8.5,mm
